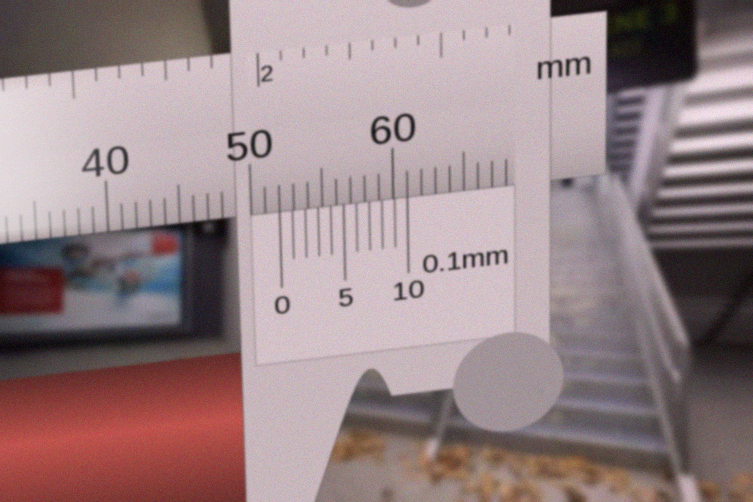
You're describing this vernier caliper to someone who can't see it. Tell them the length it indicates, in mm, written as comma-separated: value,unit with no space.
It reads 52.0,mm
